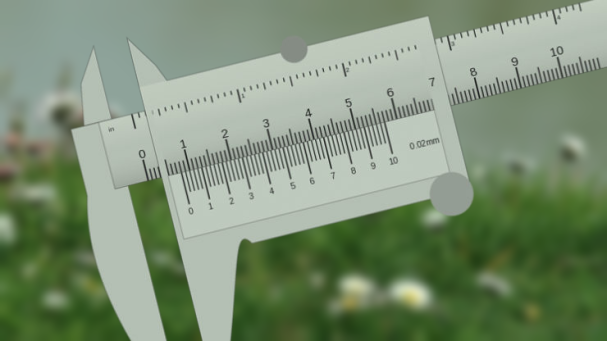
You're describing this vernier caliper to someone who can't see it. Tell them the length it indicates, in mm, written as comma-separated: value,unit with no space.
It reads 8.0,mm
